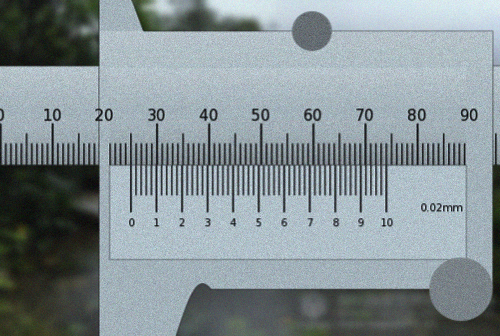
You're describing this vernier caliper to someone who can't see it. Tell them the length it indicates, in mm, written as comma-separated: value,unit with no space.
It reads 25.0,mm
